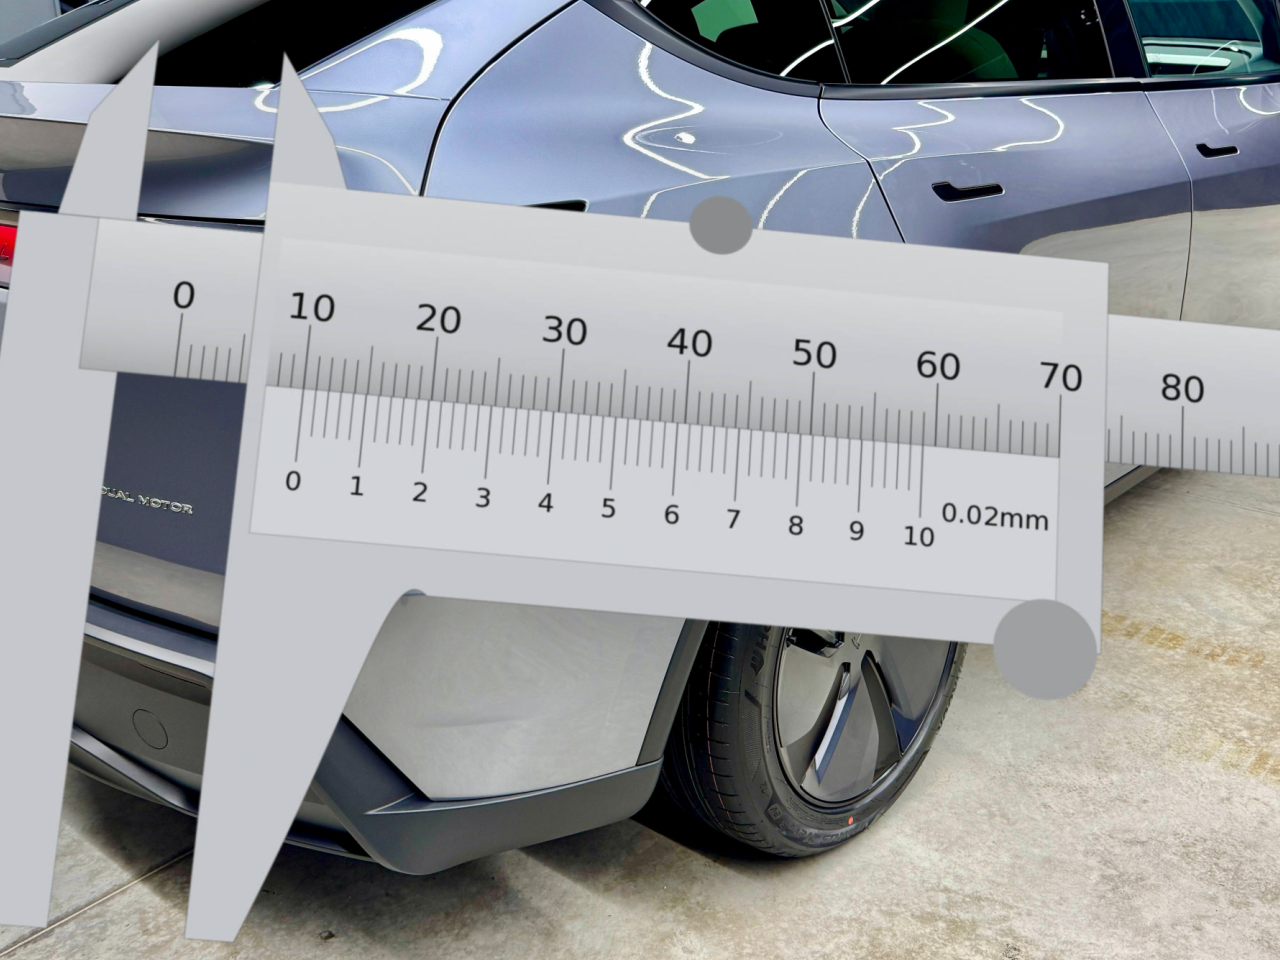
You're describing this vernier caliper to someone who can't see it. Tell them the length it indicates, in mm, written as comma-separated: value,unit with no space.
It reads 10.0,mm
